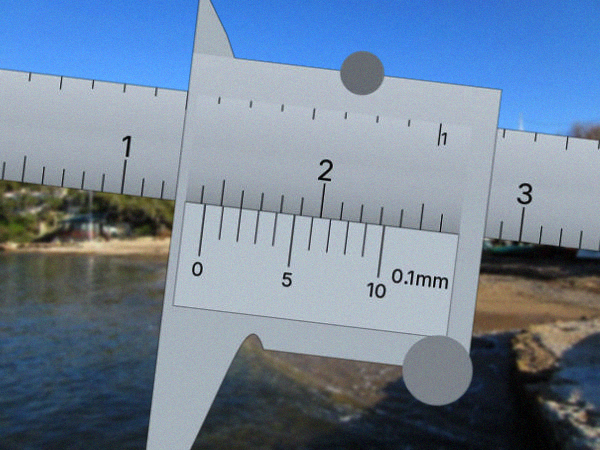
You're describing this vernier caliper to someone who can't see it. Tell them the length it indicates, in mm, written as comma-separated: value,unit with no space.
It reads 14.2,mm
